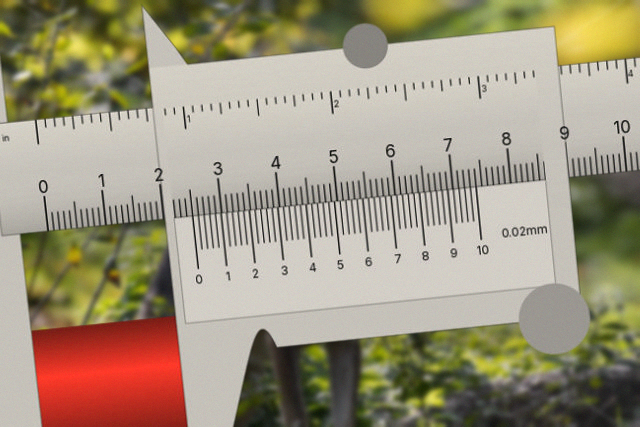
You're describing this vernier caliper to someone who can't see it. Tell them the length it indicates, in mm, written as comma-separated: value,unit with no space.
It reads 25.0,mm
